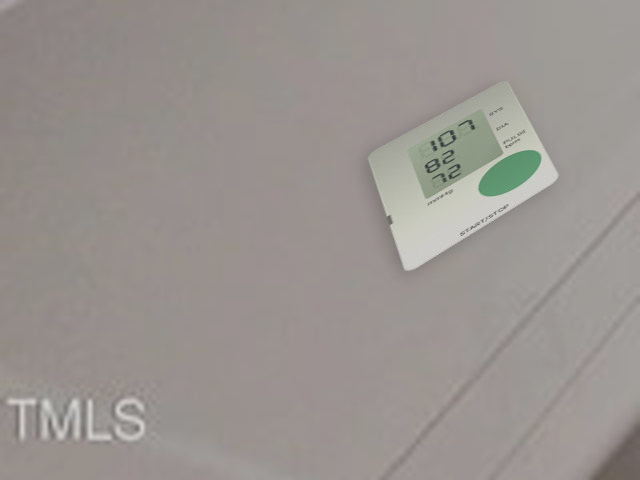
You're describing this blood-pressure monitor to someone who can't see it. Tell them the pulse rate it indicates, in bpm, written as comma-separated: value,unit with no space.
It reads 72,bpm
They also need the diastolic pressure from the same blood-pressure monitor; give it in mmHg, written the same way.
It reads 82,mmHg
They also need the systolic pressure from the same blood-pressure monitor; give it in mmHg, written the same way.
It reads 107,mmHg
